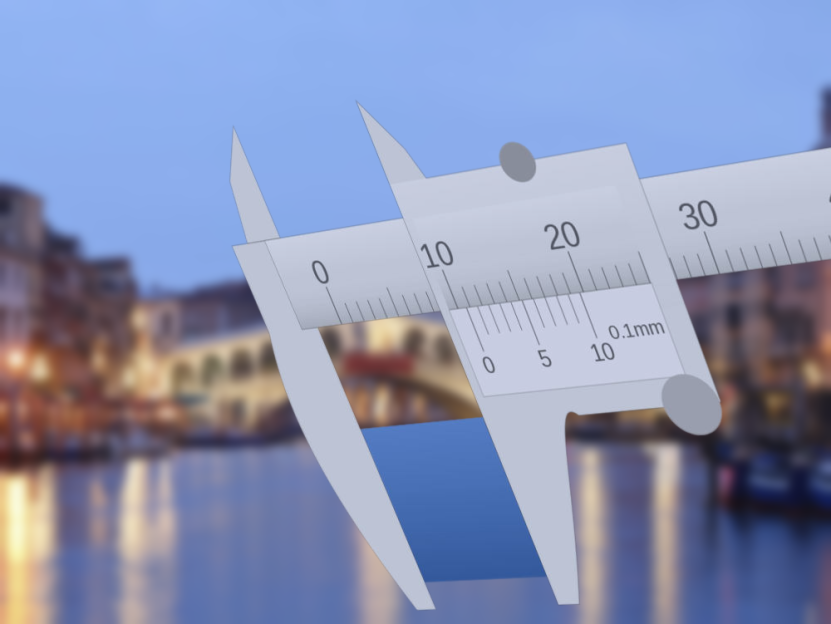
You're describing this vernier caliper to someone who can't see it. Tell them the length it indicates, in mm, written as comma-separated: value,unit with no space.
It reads 10.7,mm
